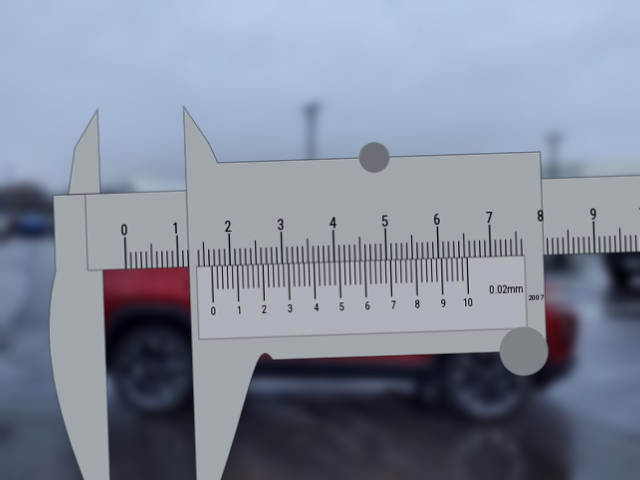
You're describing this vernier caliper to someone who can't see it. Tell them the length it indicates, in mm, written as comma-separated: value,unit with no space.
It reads 16.5,mm
